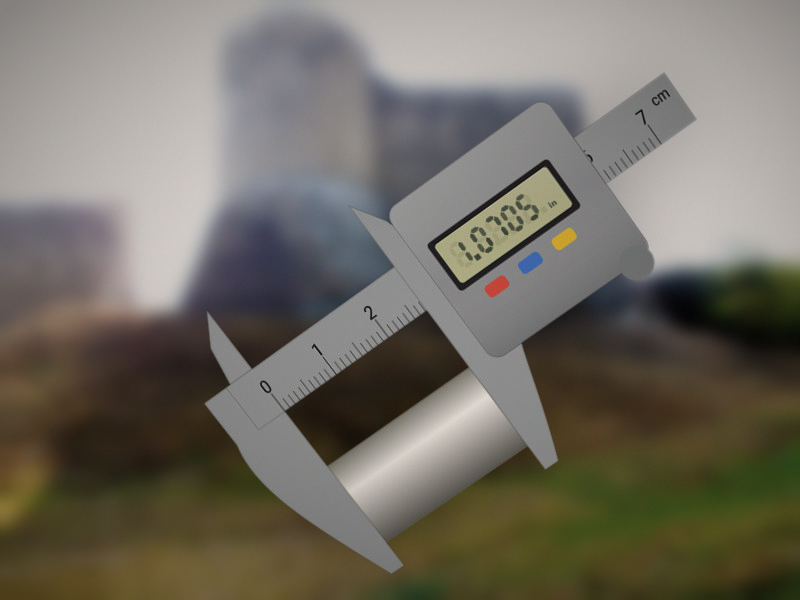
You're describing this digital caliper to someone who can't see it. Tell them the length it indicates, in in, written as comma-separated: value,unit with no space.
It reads 1.0705,in
